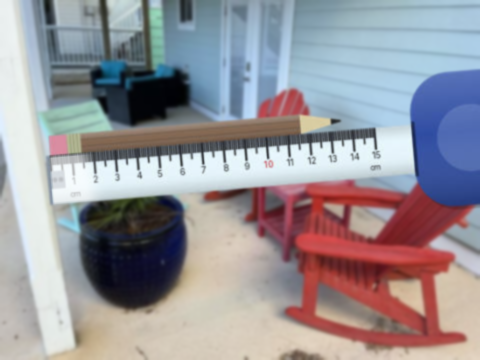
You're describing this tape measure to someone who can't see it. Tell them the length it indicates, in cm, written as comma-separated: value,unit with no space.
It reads 13.5,cm
